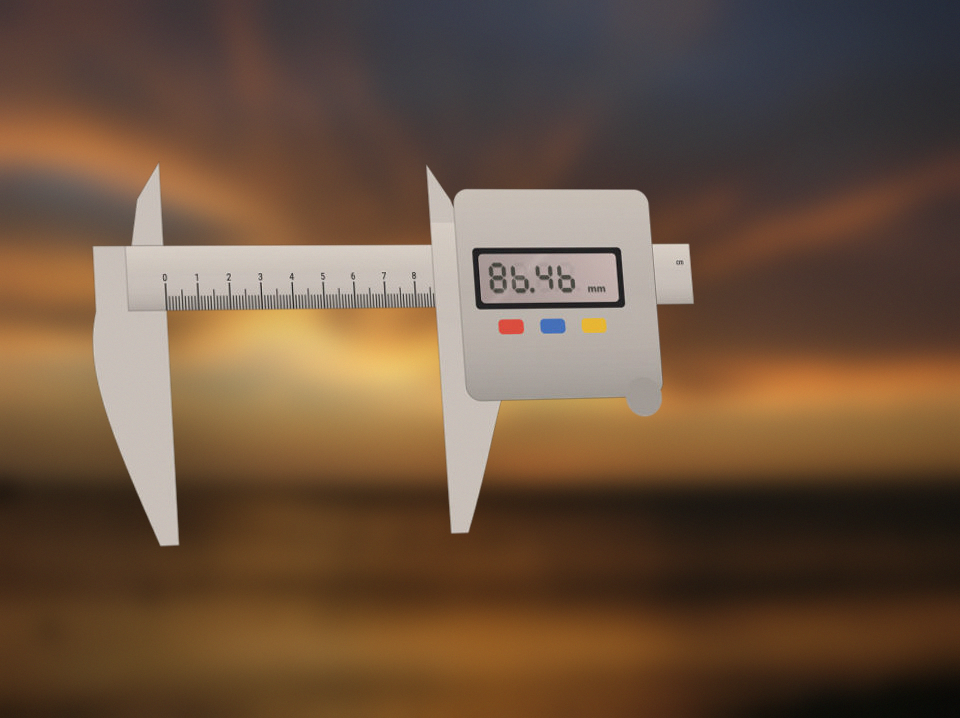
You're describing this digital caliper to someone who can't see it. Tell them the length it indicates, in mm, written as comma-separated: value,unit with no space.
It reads 86.46,mm
